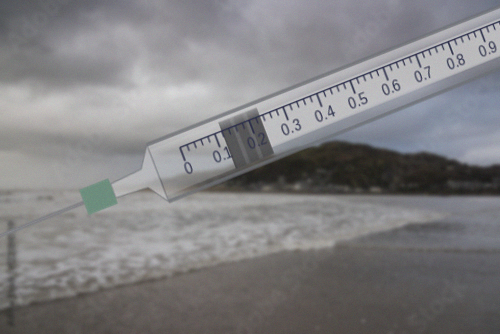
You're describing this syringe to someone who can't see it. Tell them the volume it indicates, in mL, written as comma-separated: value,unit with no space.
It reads 0.12,mL
